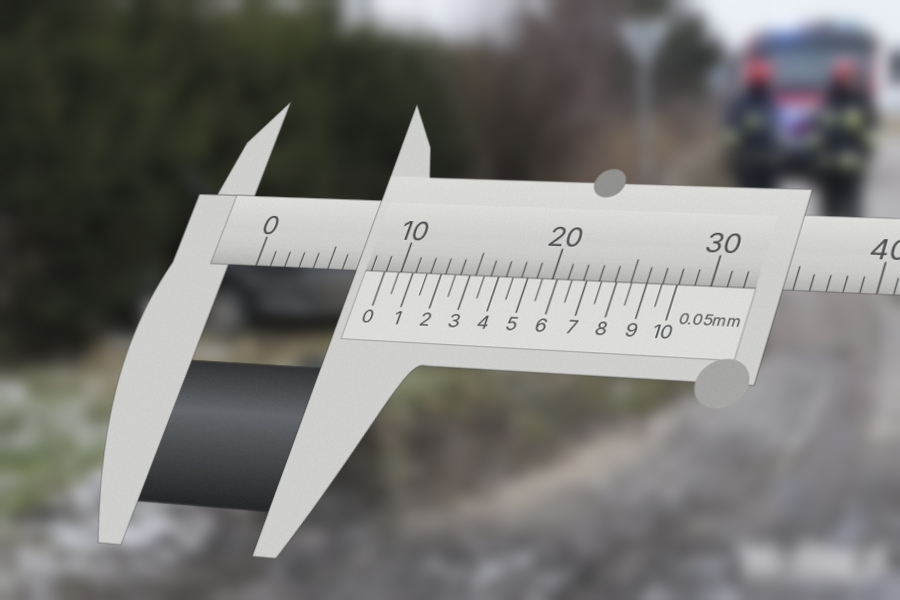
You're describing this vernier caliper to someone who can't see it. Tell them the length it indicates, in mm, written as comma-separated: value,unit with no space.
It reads 8.9,mm
